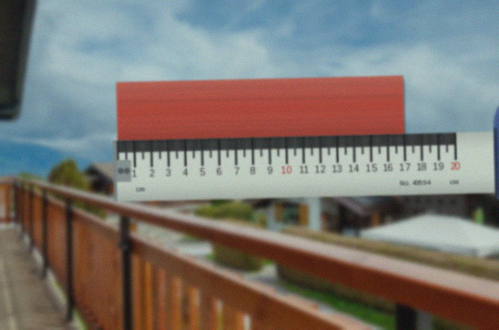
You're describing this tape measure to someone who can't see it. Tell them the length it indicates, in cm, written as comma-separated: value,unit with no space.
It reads 17,cm
